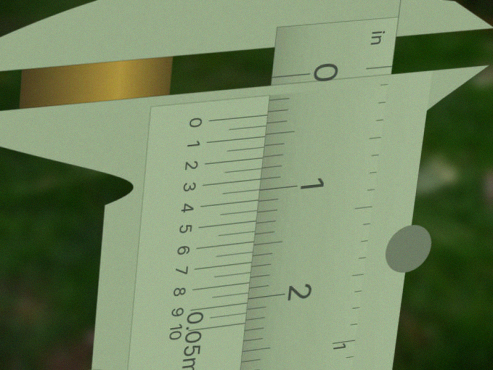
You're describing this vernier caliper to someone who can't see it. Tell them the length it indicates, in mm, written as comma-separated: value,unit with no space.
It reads 3.3,mm
